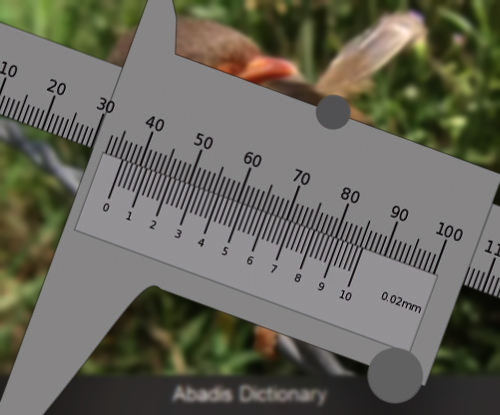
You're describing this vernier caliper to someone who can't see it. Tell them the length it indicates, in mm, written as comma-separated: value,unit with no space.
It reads 36.5,mm
